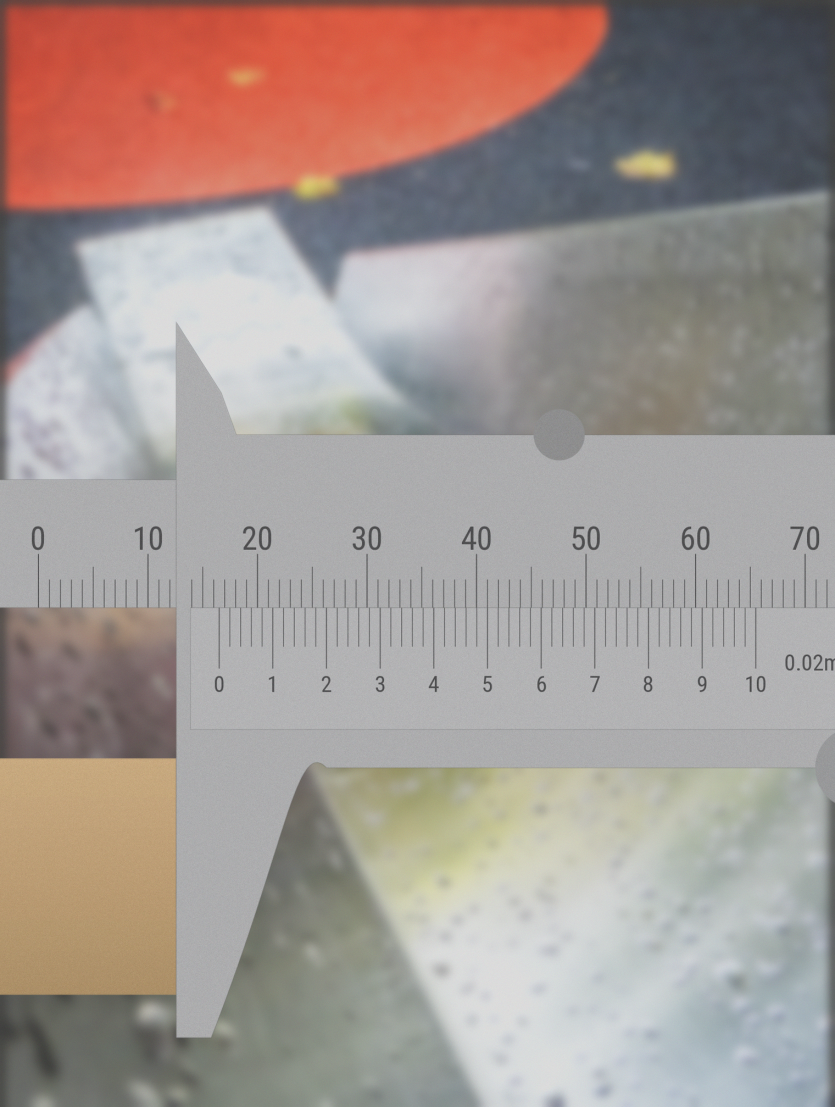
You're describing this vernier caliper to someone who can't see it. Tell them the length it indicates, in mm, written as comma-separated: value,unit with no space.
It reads 16.5,mm
